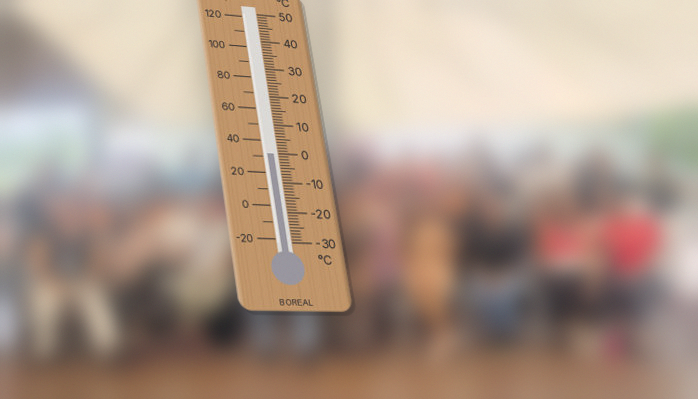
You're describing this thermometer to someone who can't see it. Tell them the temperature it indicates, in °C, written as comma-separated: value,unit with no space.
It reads 0,°C
